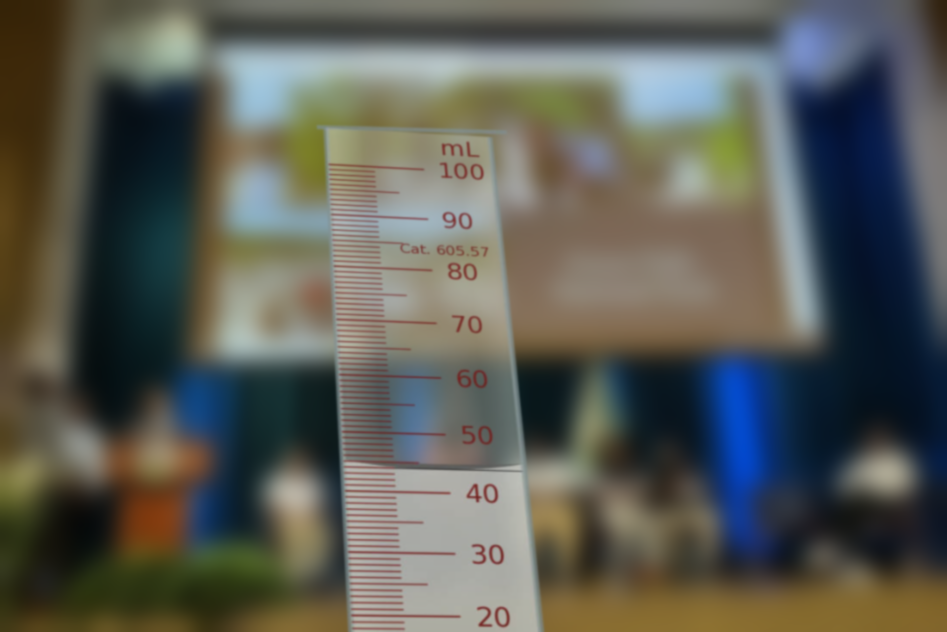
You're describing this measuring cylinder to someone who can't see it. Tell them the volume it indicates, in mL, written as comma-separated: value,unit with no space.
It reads 44,mL
